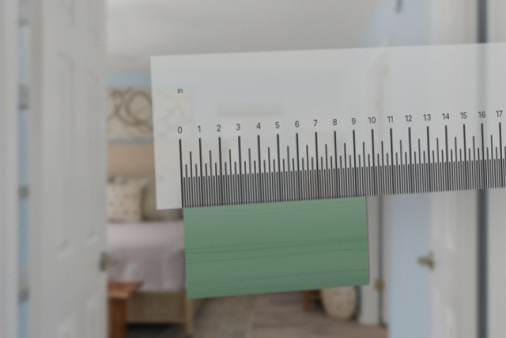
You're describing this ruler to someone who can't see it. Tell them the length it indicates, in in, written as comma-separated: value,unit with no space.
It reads 9.5,in
